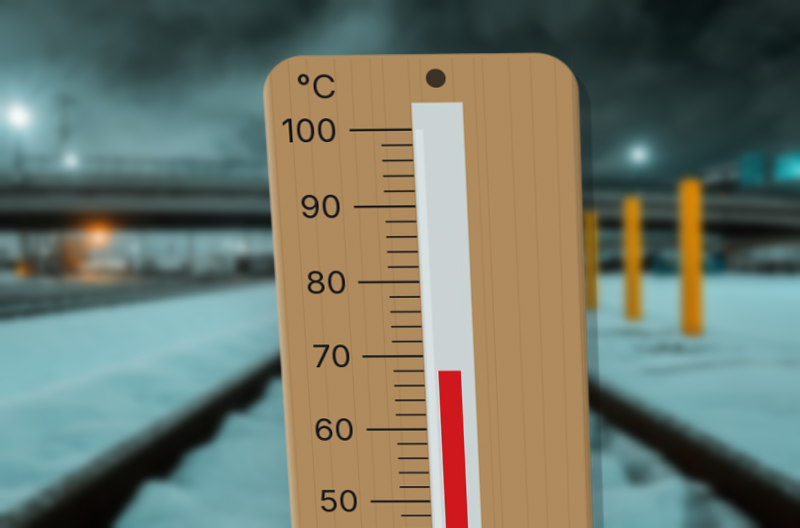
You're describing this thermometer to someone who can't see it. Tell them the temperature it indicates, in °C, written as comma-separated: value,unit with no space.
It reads 68,°C
